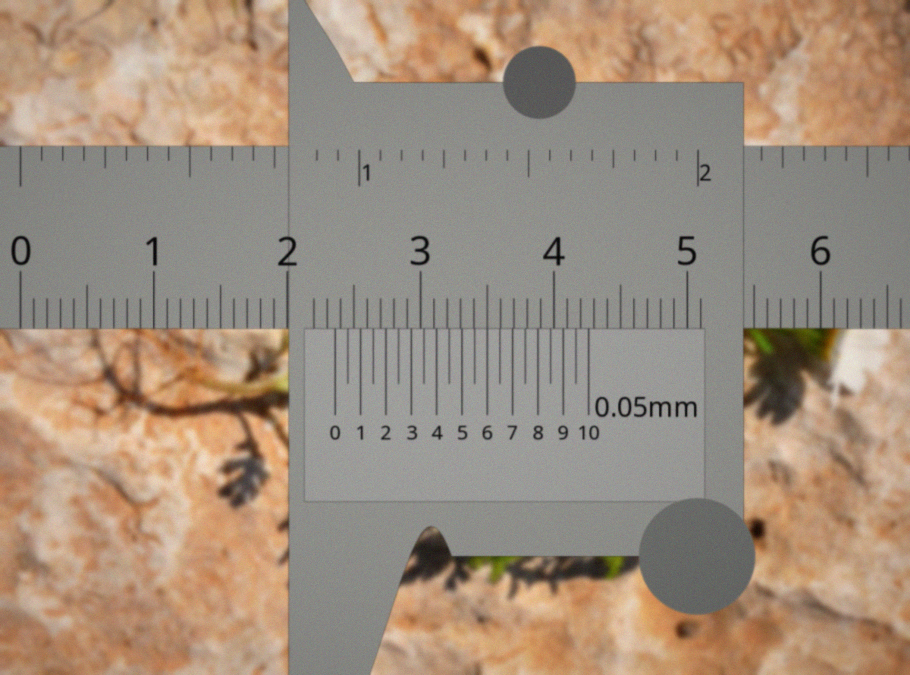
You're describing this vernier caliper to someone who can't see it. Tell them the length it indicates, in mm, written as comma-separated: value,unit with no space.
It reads 23.6,mm
